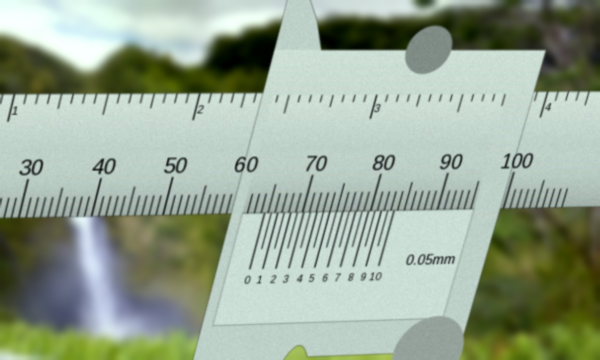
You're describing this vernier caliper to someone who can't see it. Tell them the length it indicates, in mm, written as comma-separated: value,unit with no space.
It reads 64.5,mm
